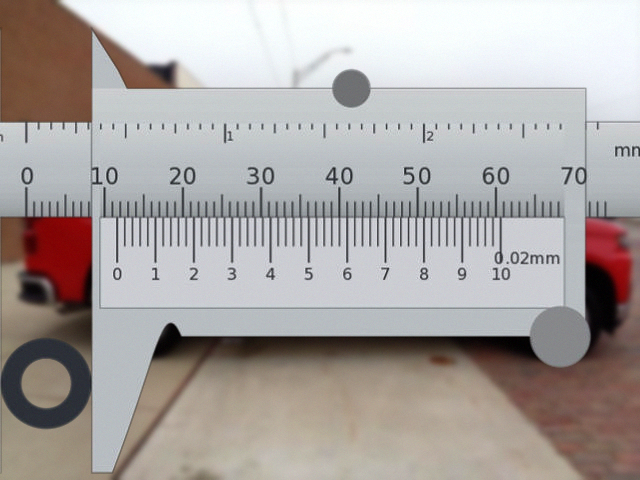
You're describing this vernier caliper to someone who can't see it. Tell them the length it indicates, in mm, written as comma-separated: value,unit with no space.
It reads 11.6,mm
